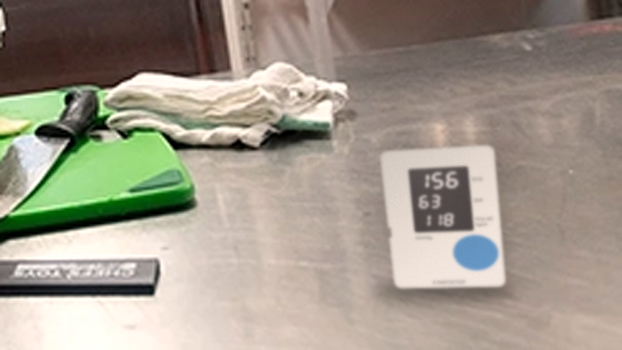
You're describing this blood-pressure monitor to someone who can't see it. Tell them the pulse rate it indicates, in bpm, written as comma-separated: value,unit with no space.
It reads 118,bpm
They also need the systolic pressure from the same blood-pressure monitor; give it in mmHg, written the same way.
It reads 156,mmHg
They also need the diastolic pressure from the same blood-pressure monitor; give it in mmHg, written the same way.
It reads 63,mmHg
